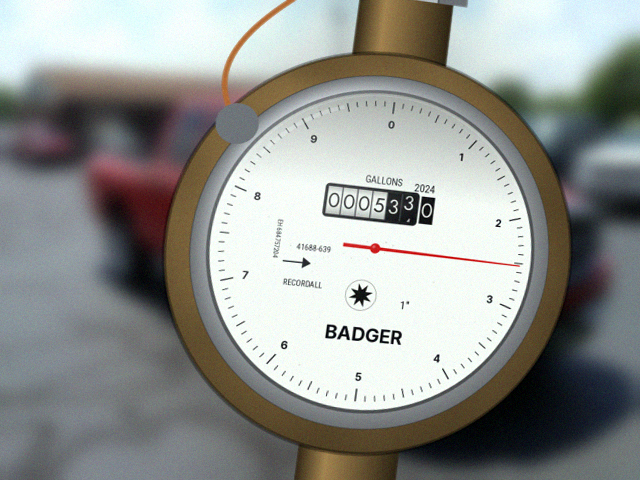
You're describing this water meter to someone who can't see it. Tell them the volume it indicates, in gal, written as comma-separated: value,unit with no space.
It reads 5332.5,gal
